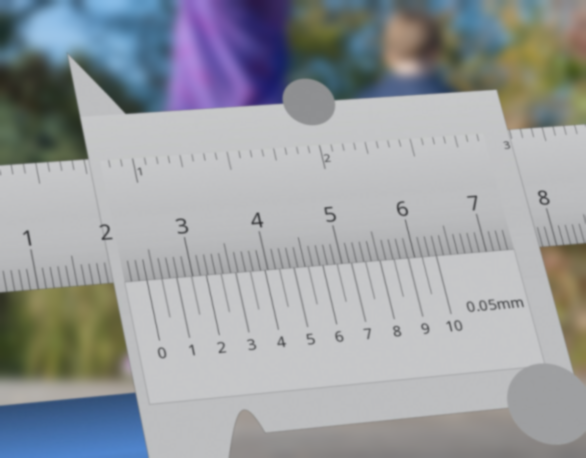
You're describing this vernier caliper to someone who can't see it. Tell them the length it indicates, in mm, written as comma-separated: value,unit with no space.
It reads 24.0,mm
